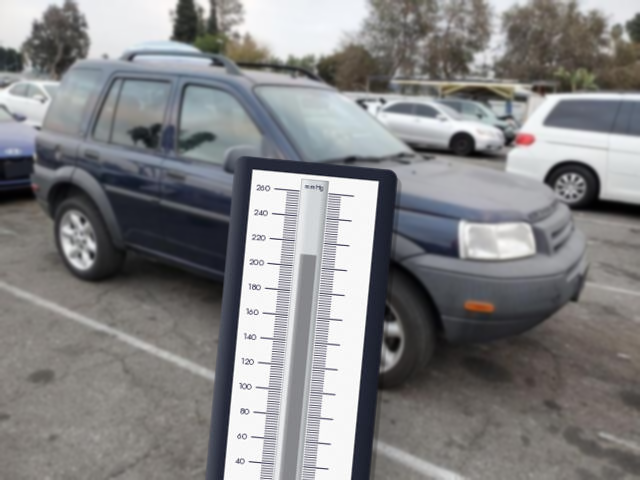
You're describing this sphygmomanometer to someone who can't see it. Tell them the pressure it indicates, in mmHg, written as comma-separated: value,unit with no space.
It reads 210,mmHg
